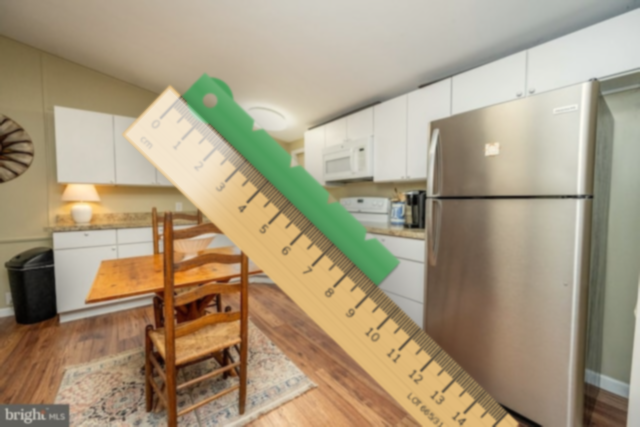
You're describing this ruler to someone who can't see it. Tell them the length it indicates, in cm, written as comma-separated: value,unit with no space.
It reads 9,cm
